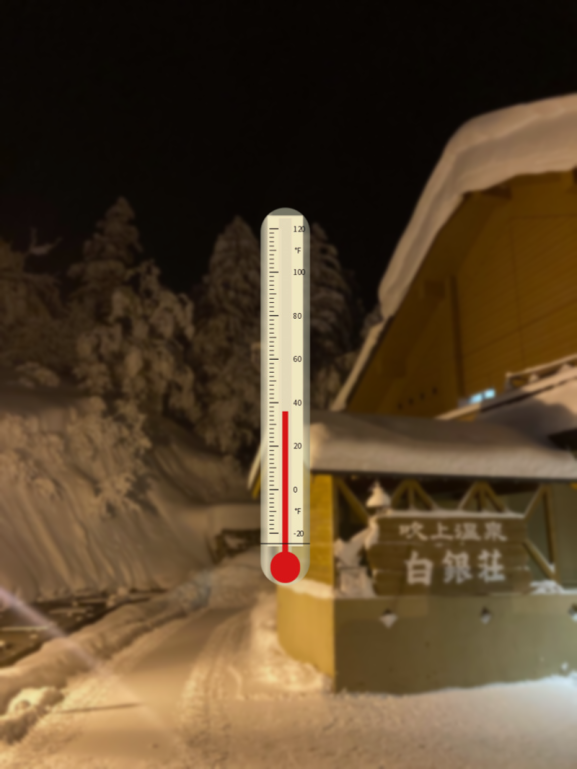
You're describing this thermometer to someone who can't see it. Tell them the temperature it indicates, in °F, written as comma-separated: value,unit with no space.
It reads 36,°F
